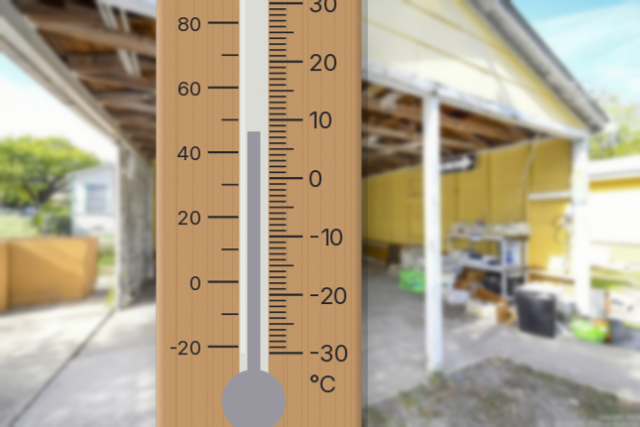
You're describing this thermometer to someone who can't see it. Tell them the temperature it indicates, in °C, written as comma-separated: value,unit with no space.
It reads 8,°C
